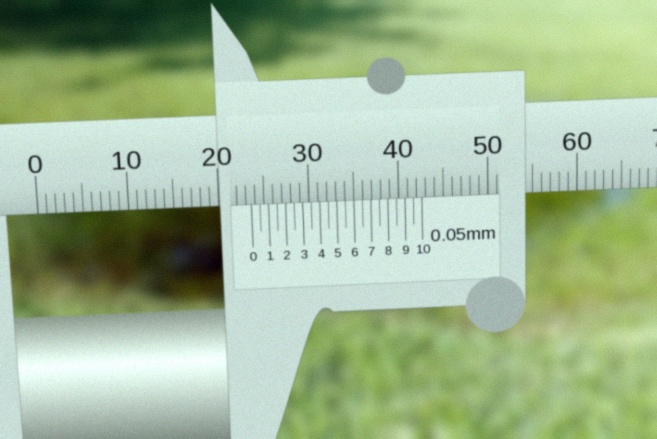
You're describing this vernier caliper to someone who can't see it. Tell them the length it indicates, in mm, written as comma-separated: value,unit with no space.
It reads 23.6,mm
